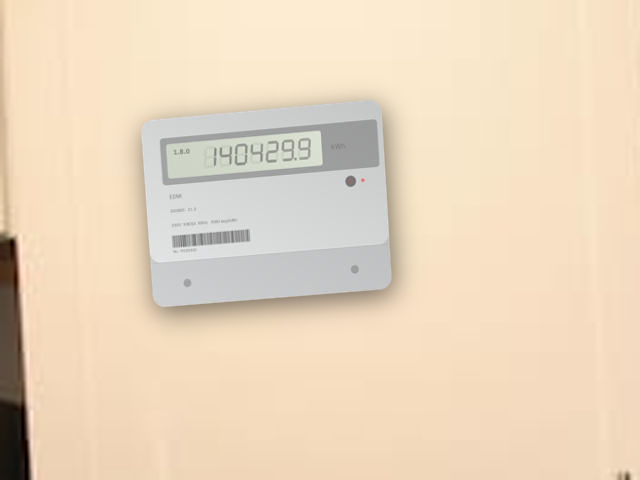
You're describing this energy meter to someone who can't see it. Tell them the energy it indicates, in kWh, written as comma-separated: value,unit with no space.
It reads 140429.9,kWh
